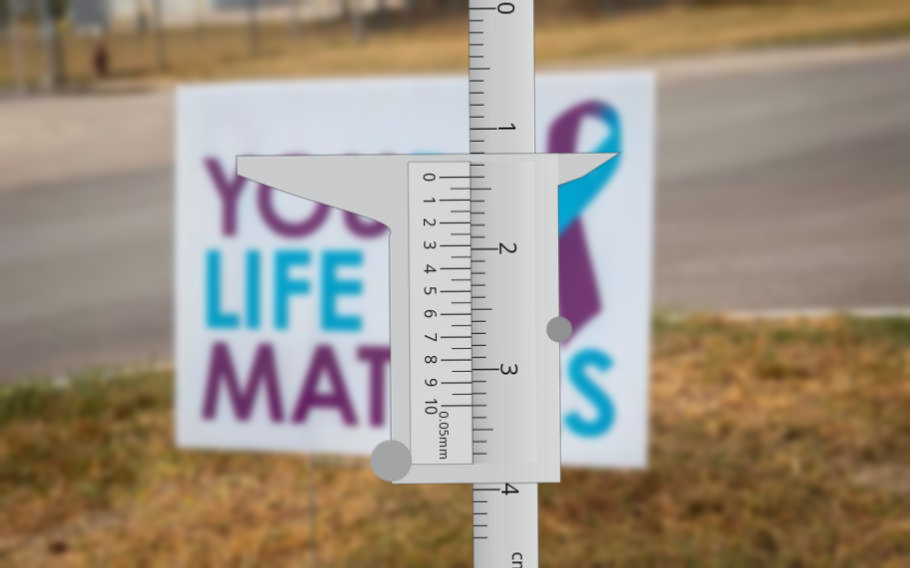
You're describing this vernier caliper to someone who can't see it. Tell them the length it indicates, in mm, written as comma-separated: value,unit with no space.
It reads 14.0,mm
